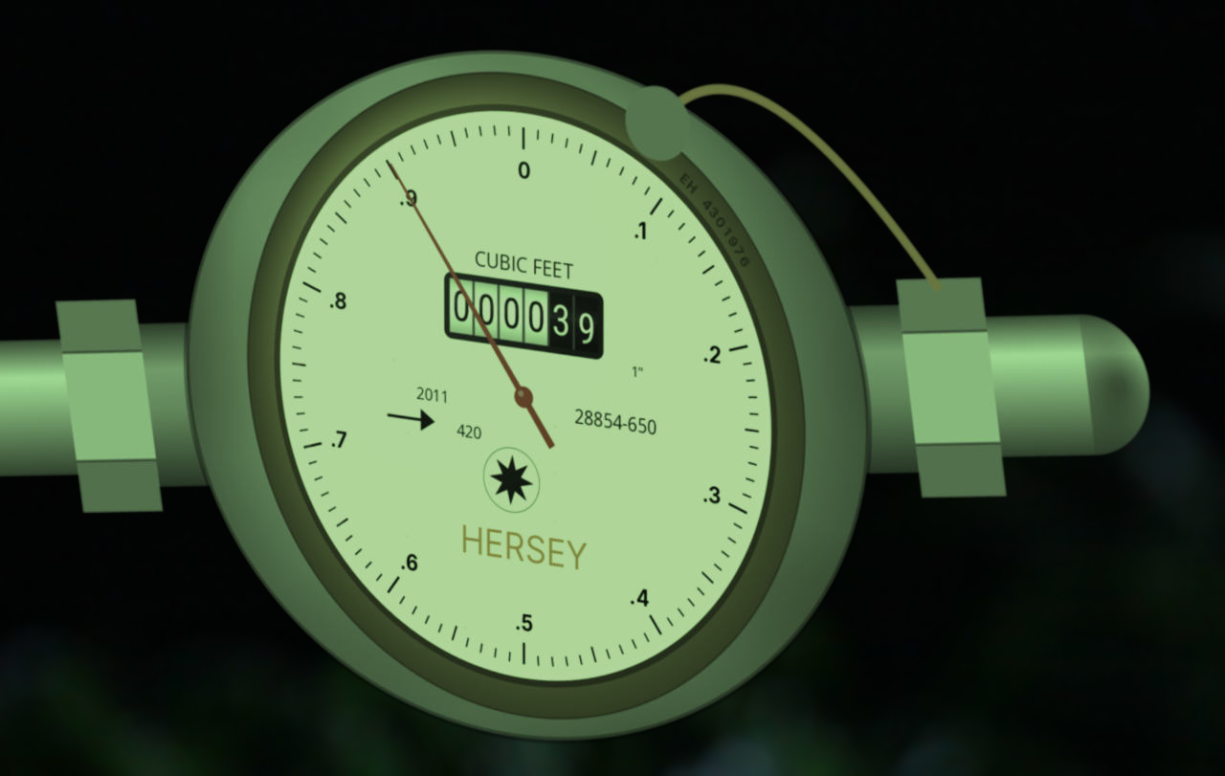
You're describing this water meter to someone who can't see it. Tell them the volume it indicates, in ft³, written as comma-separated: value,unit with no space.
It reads 38.90,ft³
